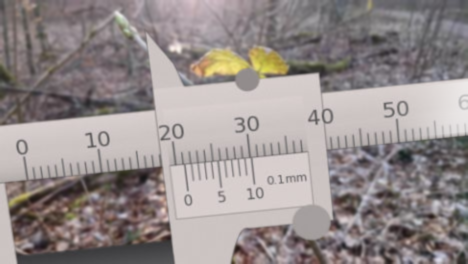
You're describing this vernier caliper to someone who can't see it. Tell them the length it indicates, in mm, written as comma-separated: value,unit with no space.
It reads 21.2,mm
